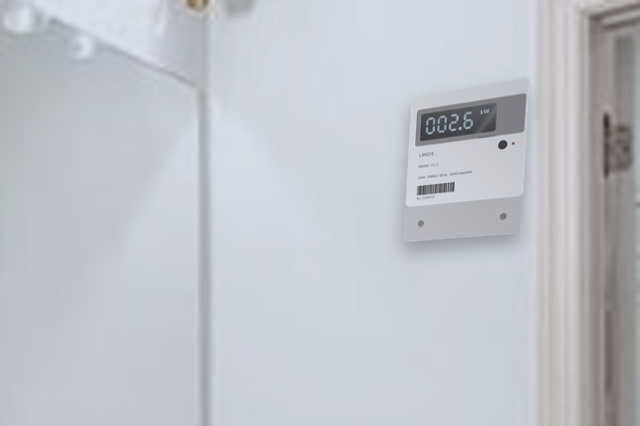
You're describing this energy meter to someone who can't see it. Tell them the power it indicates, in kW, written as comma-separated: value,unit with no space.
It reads 2.6,kW
